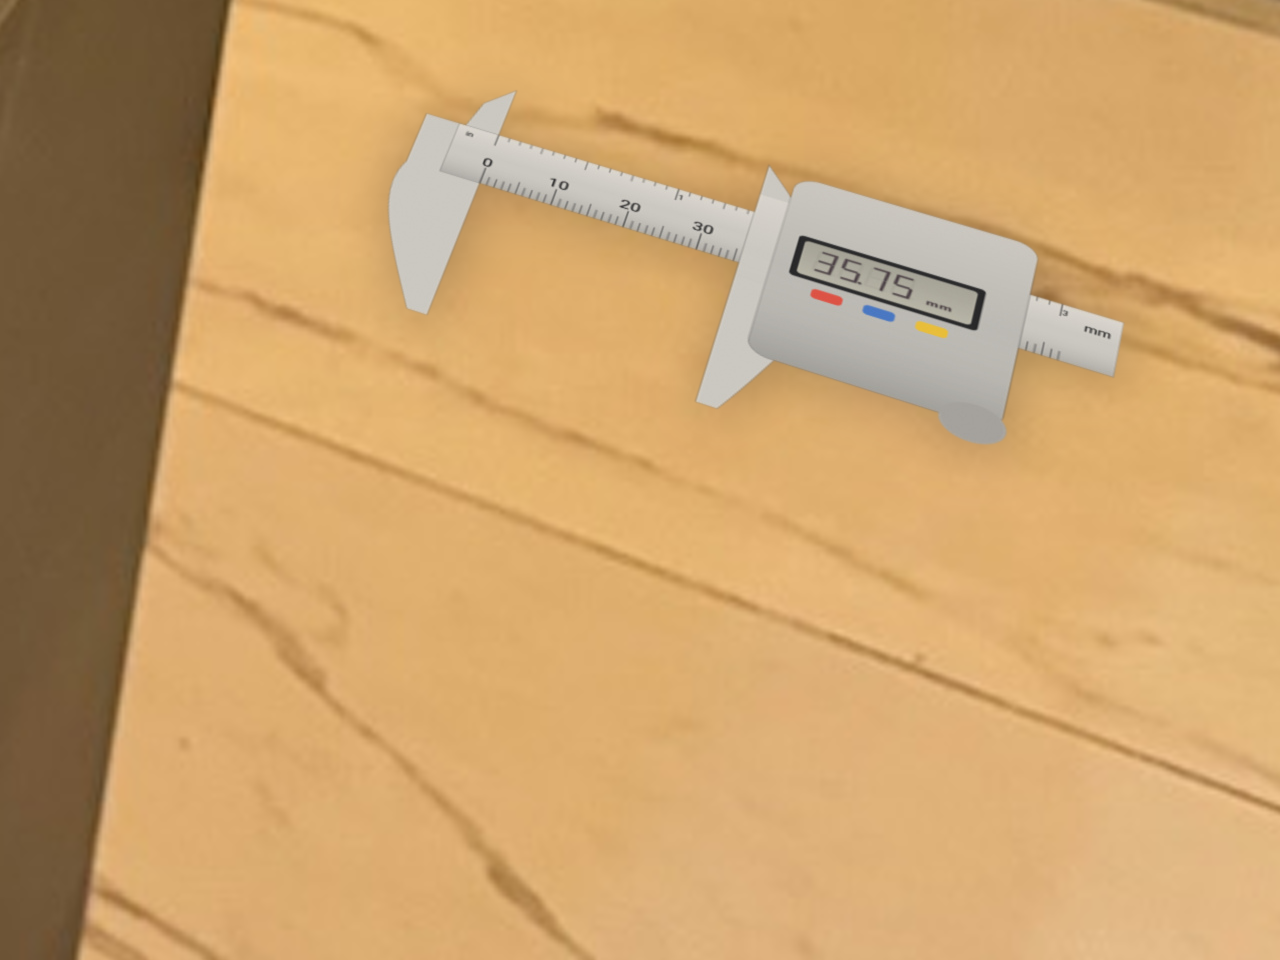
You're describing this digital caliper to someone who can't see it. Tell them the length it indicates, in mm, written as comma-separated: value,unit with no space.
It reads 35.75,mm
